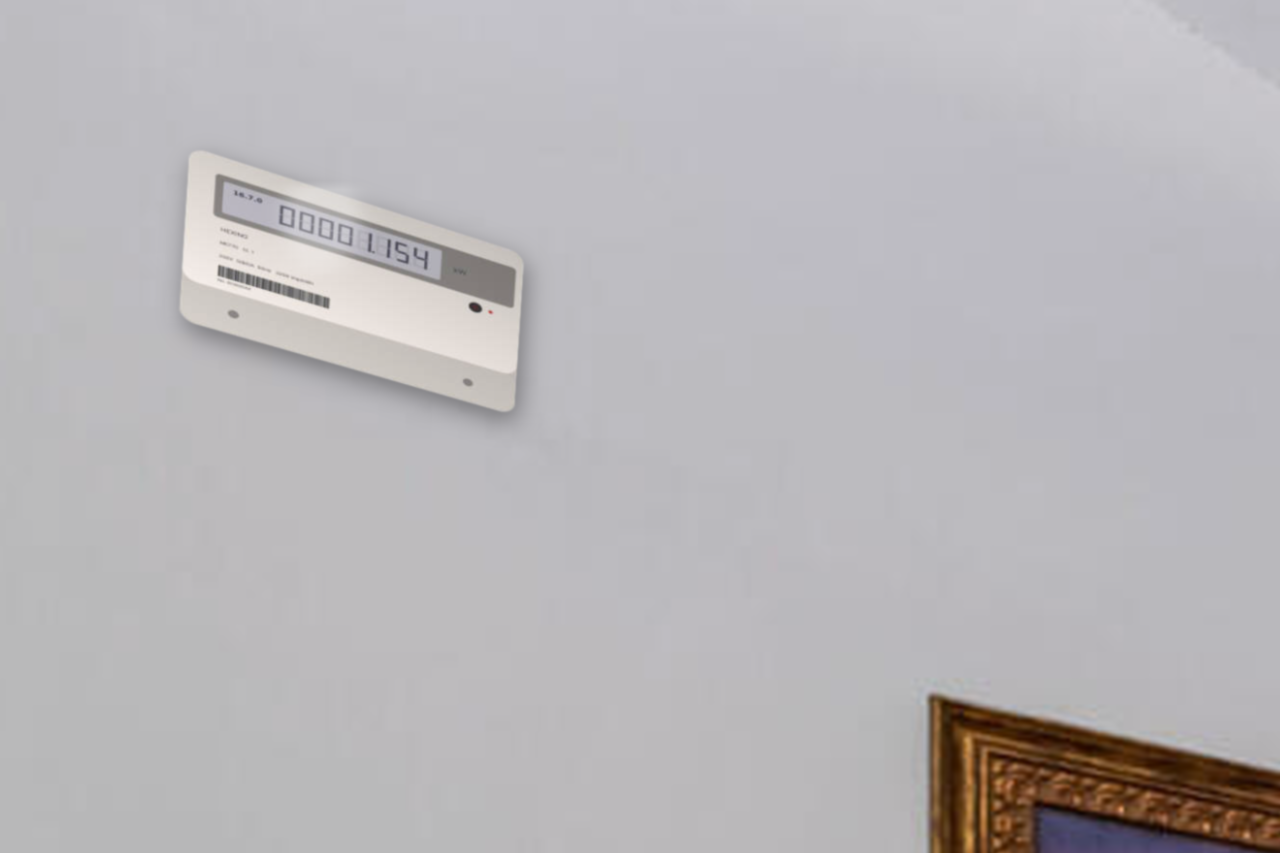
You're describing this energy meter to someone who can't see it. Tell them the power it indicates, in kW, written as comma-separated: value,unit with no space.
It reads 1.154,kW
